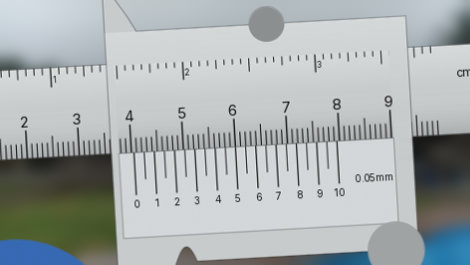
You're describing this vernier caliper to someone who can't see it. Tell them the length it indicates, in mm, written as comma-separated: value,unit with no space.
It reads 40.5,mm
